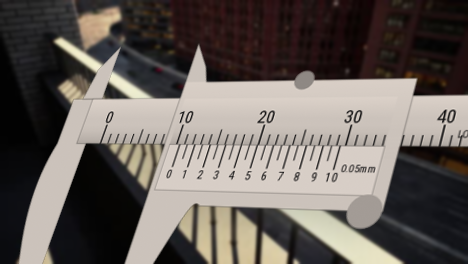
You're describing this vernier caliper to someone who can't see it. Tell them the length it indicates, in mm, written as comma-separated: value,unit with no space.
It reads 10.4,mm
